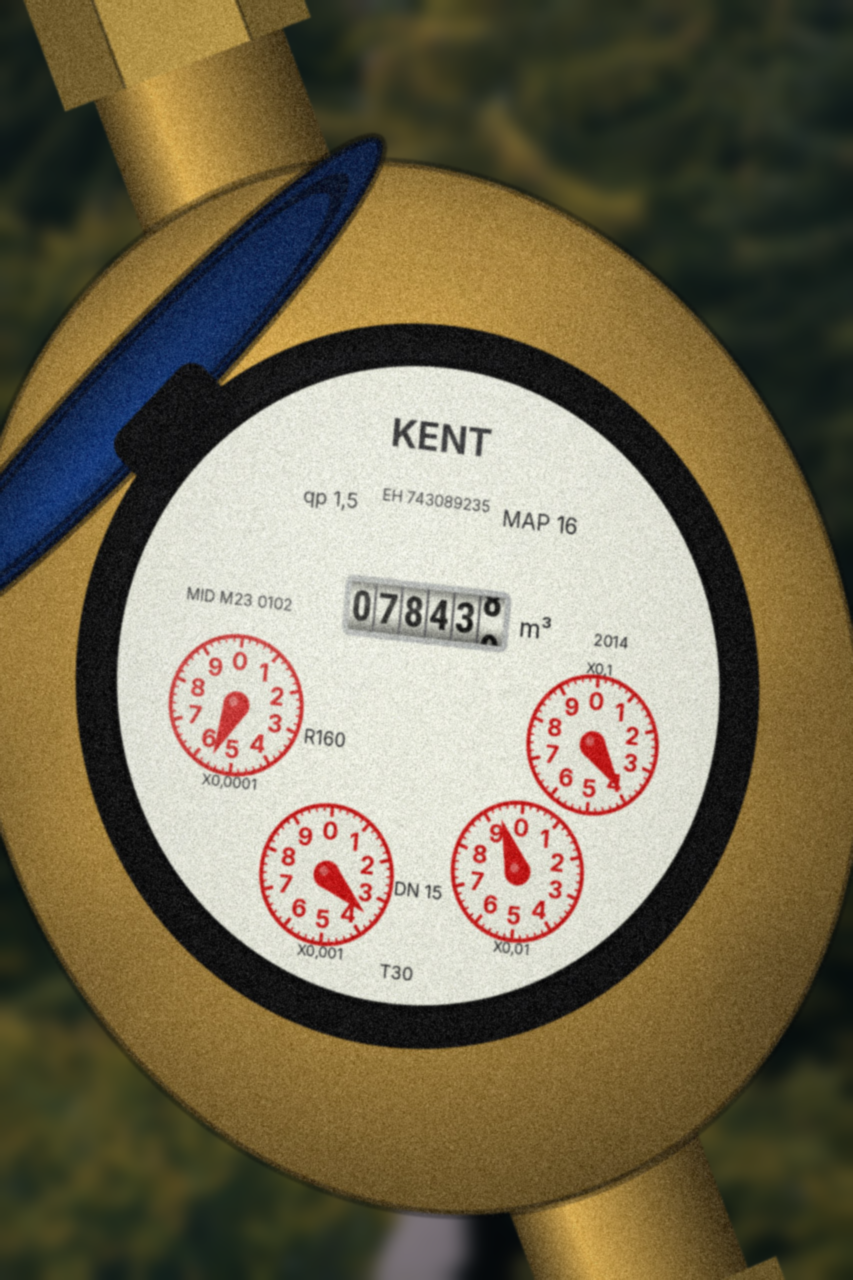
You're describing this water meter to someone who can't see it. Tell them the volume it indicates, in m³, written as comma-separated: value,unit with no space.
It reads 78438.3935,m³
